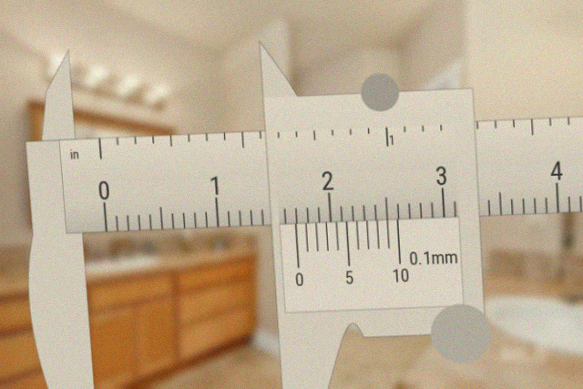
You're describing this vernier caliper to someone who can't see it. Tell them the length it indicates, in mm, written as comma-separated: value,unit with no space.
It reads 16.9,mm
